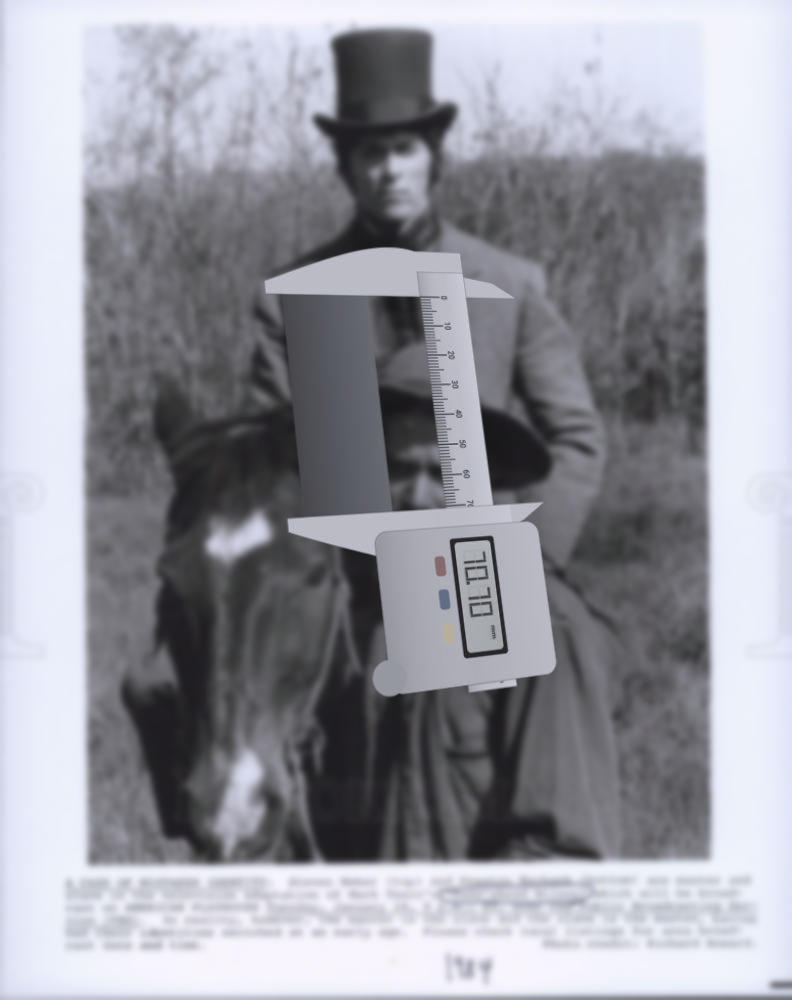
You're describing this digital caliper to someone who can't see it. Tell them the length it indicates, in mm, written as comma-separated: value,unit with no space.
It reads 70.70,mm
